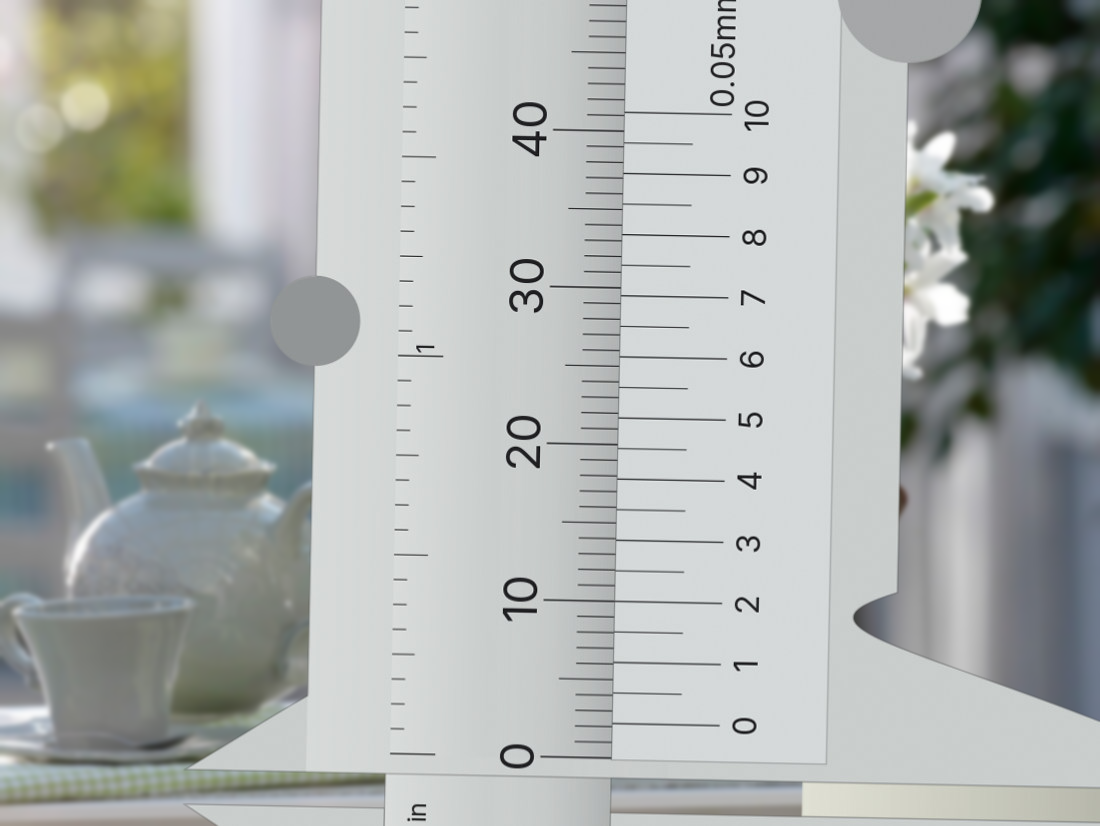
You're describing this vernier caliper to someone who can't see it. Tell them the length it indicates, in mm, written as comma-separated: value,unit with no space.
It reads 2.2,mm
